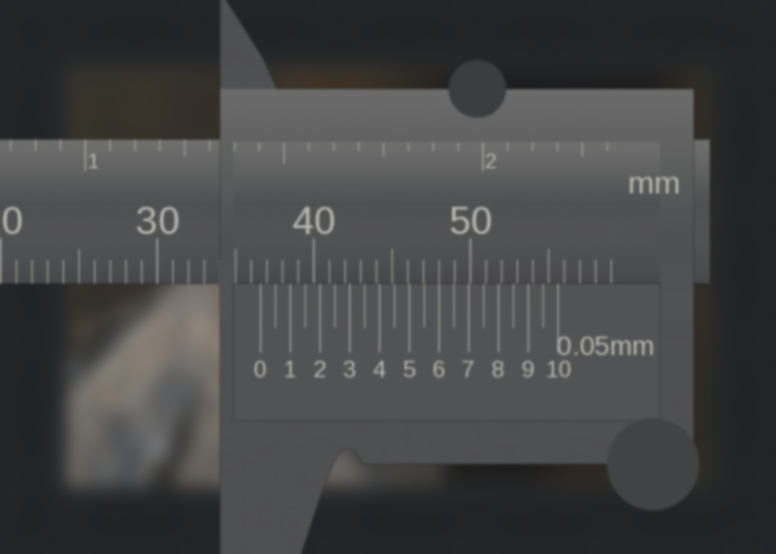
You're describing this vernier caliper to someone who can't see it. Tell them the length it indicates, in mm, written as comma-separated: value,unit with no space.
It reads 36.6,mm
